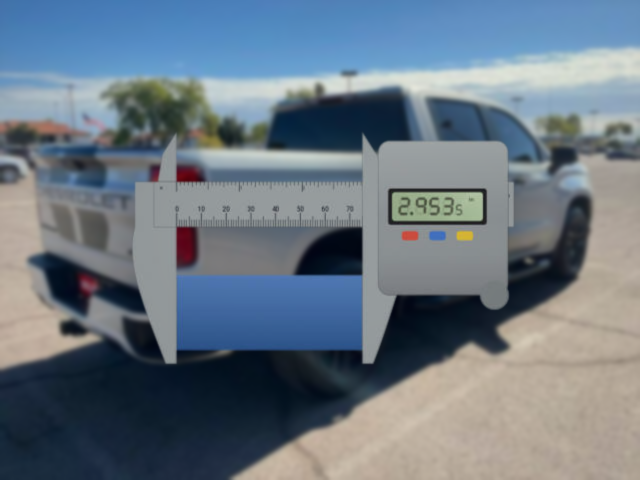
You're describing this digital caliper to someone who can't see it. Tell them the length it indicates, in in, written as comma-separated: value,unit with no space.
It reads 2.9535,in
